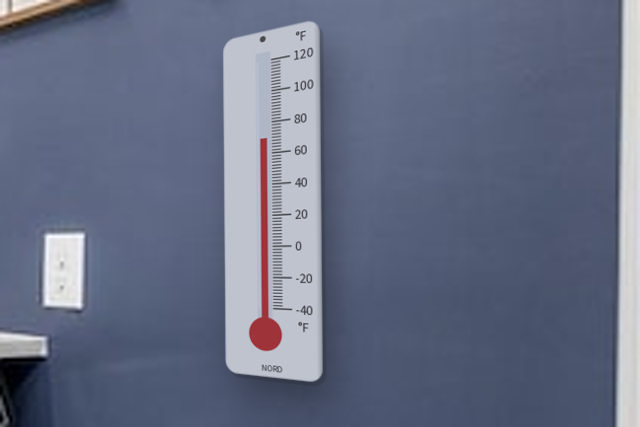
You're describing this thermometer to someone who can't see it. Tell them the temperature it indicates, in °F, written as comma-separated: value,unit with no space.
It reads 70,°F
